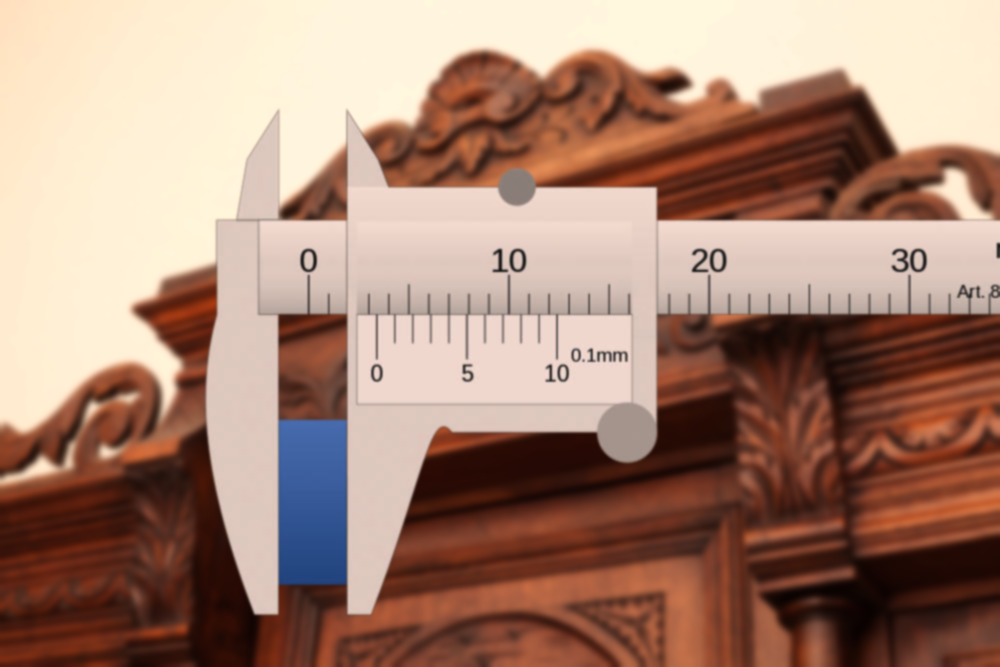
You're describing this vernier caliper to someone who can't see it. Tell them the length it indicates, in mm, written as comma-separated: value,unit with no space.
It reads 3.4,mm
